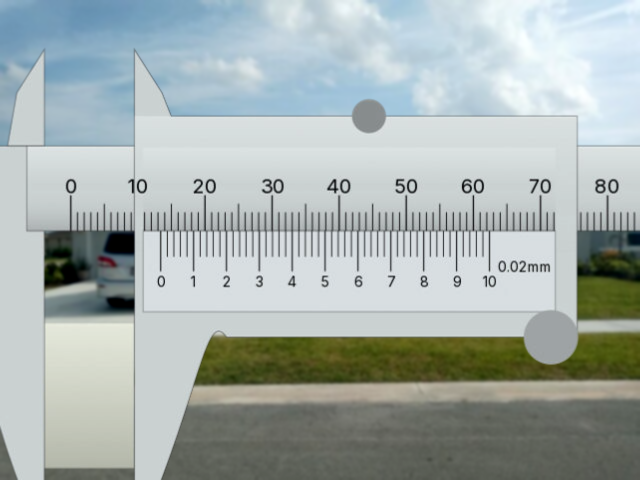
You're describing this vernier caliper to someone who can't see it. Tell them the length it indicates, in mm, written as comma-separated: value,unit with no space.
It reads 13.4,mm
